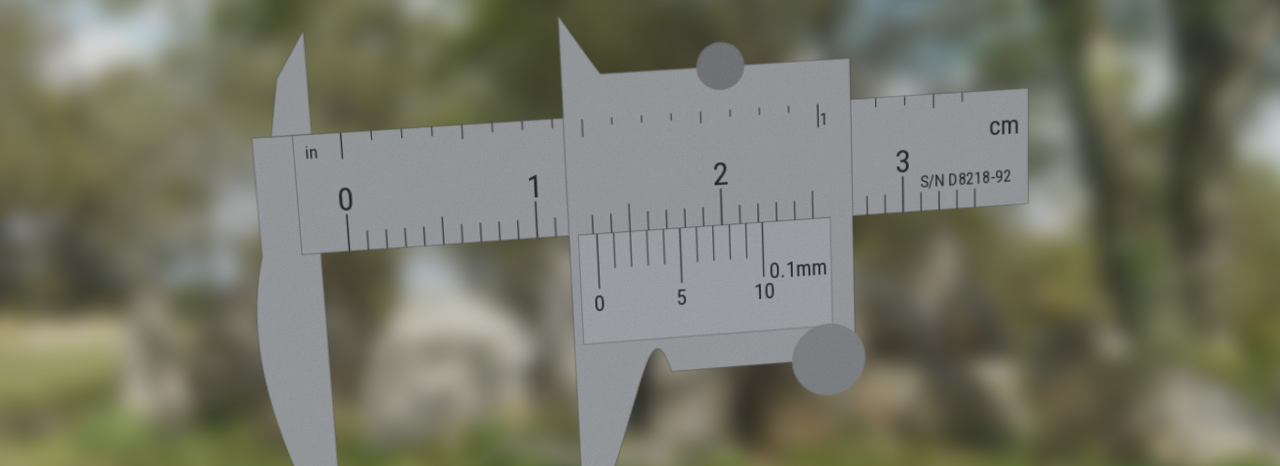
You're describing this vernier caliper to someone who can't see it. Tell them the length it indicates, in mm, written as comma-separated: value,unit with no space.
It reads 13.2,mm
